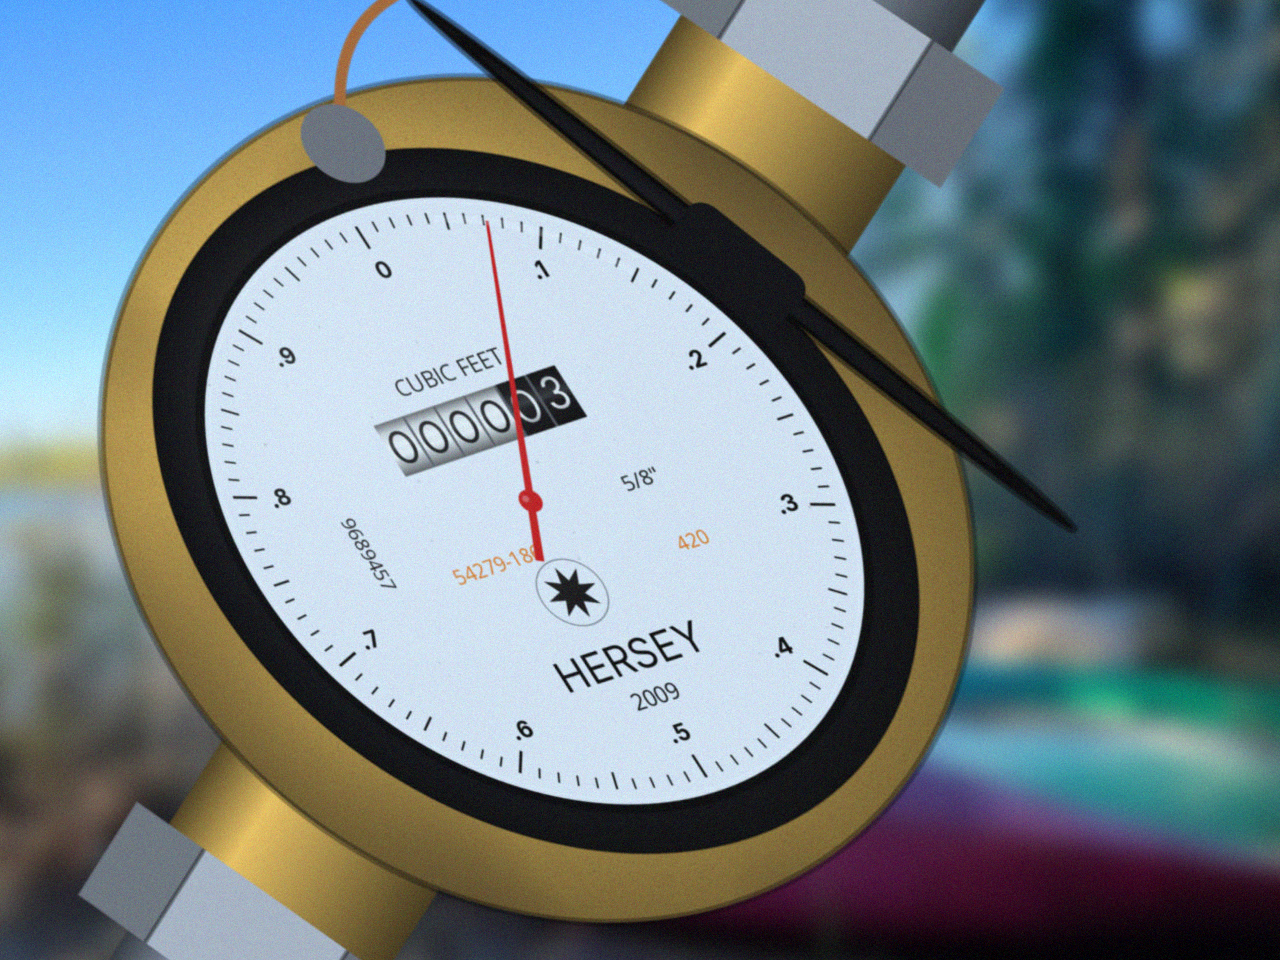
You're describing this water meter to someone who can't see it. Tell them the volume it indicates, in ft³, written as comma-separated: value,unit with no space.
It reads 3.07,ft³
